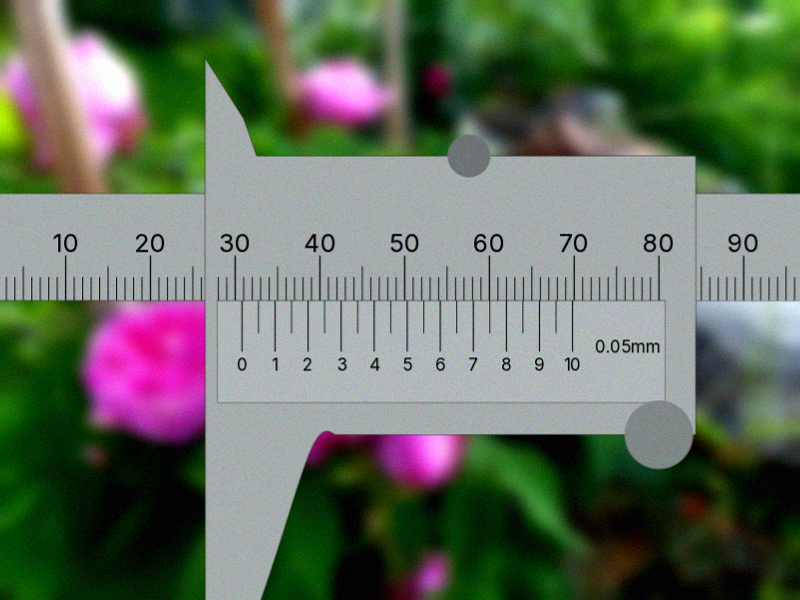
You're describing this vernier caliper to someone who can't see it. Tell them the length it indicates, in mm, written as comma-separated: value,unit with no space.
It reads 30.8,mm
